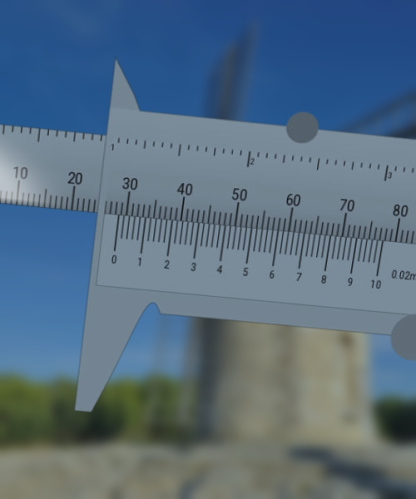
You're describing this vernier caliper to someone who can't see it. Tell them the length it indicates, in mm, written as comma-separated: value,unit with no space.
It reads 28.6,mm
